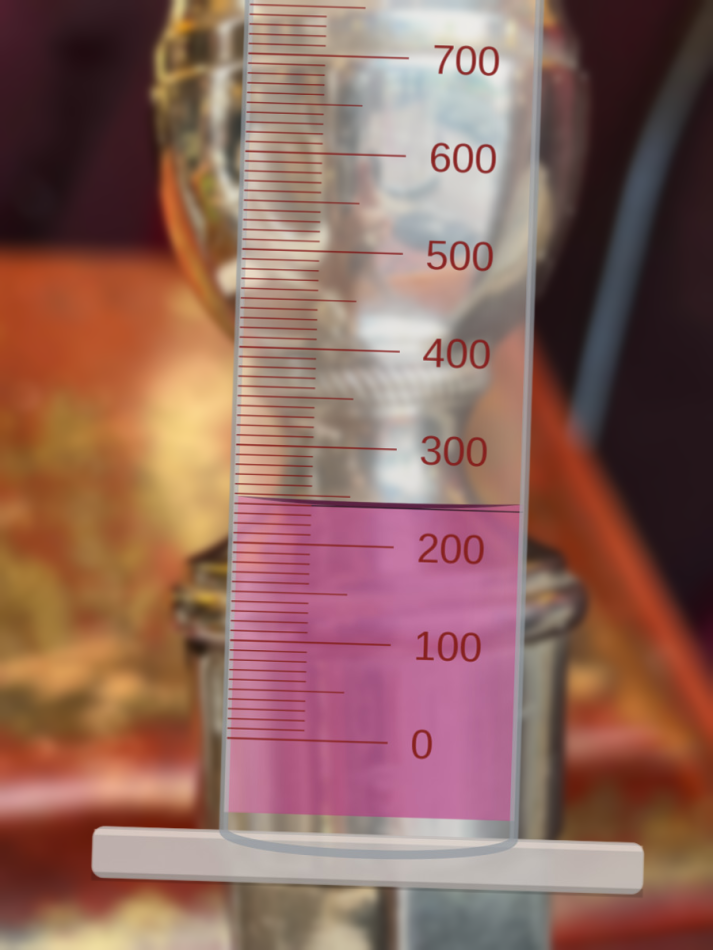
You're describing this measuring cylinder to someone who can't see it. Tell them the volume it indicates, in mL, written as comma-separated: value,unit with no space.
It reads 240,mL
